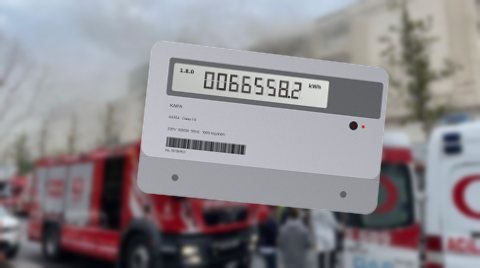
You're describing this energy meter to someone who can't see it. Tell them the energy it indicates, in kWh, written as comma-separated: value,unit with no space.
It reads 66558.2,kWh
